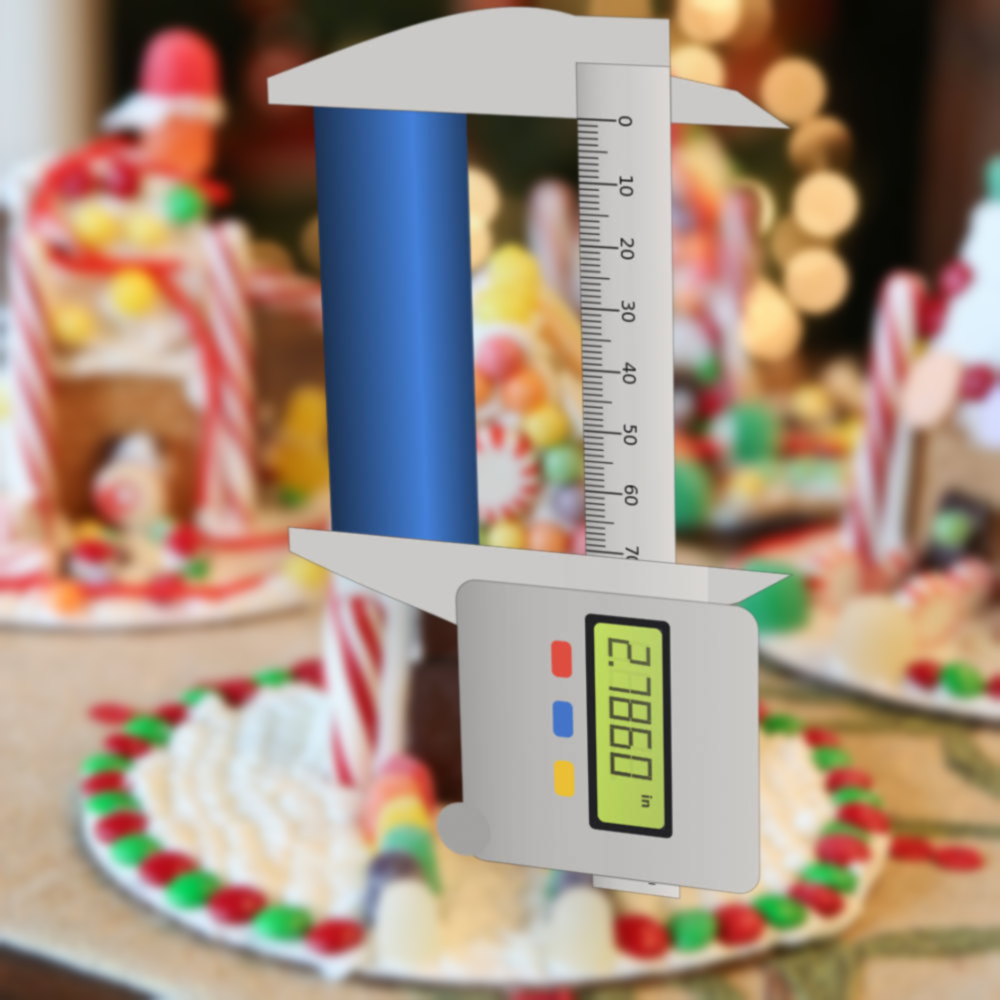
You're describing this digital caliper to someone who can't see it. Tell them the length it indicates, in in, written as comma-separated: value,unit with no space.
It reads 2.7860,in
